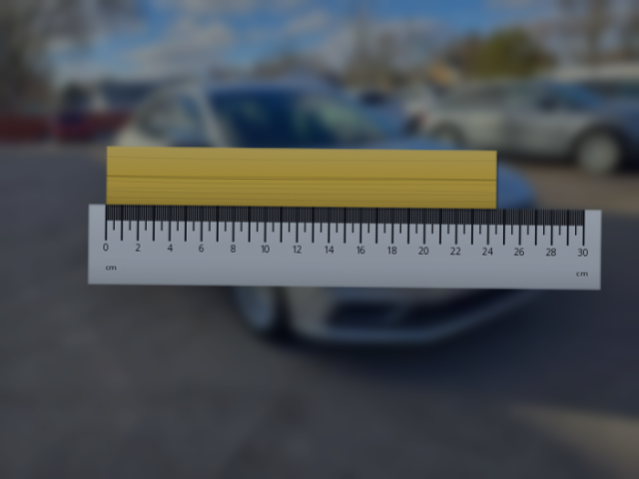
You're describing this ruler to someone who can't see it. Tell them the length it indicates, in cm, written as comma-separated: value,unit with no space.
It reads 24.5,cm
